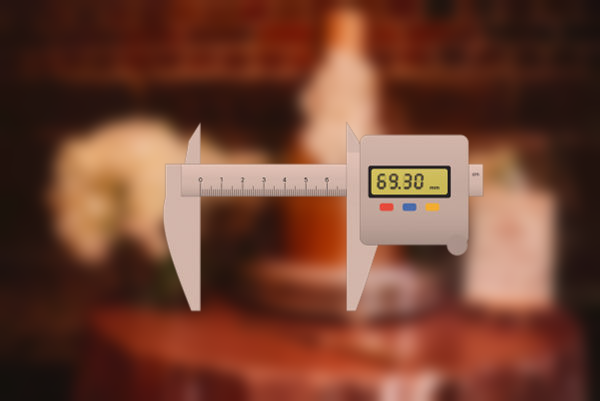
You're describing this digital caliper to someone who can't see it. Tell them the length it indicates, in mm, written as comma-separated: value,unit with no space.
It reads 69.30,mm
